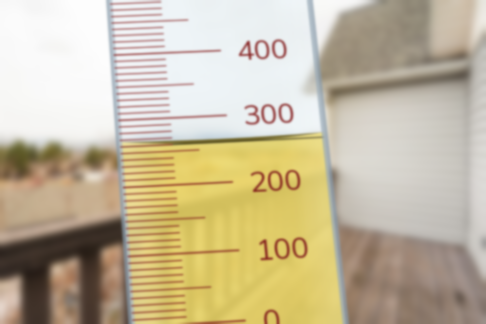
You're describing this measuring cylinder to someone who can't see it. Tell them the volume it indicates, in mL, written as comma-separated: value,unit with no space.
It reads 260,mL
